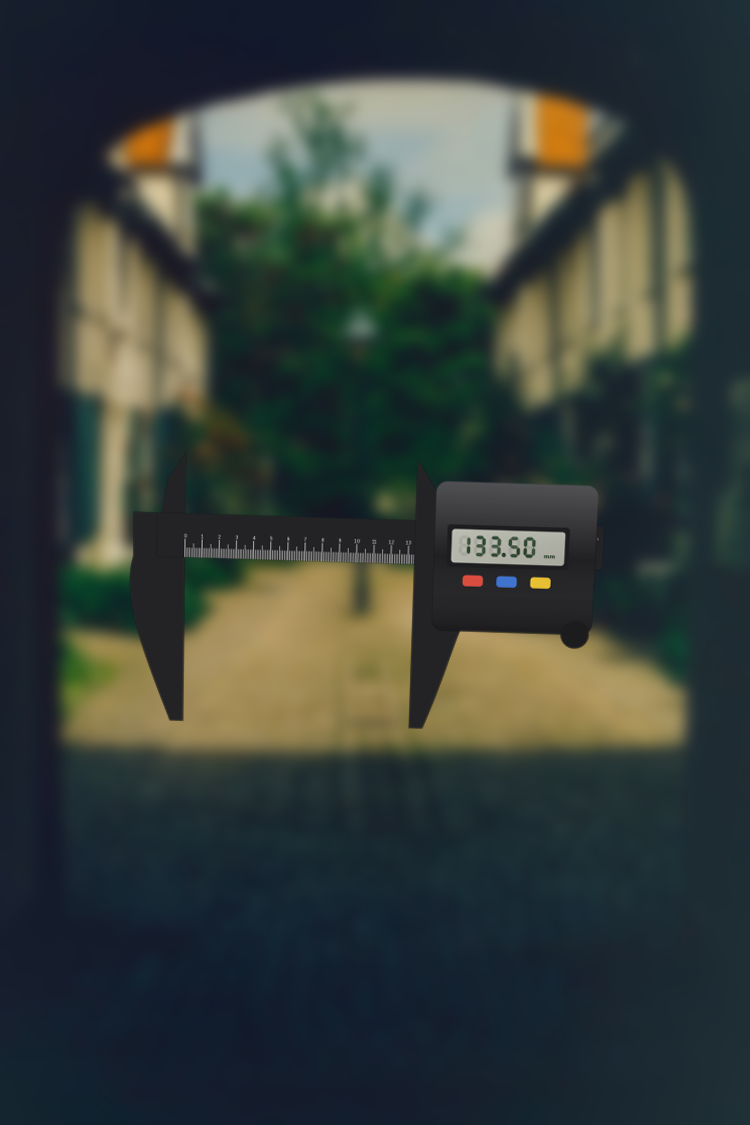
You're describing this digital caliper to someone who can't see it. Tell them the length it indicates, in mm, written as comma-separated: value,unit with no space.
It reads 133.50,mm
